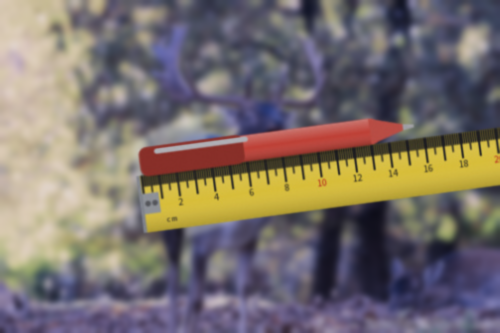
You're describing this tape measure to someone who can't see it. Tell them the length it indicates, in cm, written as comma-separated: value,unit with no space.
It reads 15.5,cm
